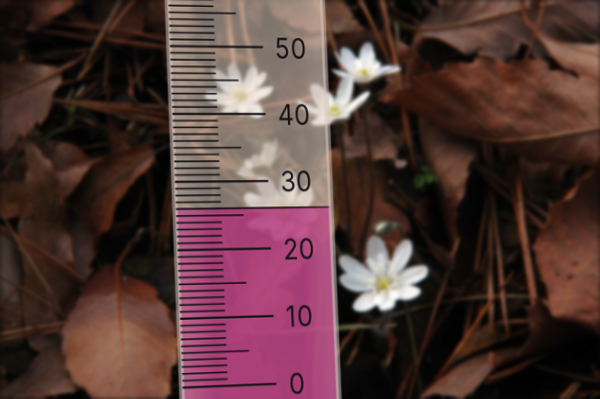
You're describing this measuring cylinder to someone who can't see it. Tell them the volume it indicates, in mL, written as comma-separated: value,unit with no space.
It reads 26,mL
